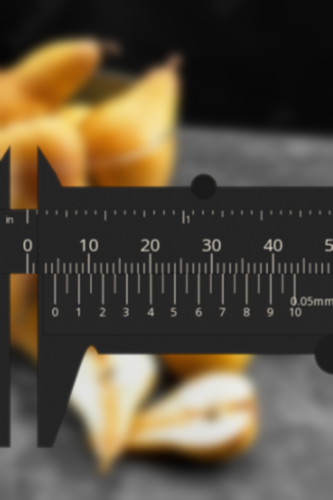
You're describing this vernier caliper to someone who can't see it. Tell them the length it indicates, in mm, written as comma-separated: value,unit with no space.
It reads 4.5,mm
